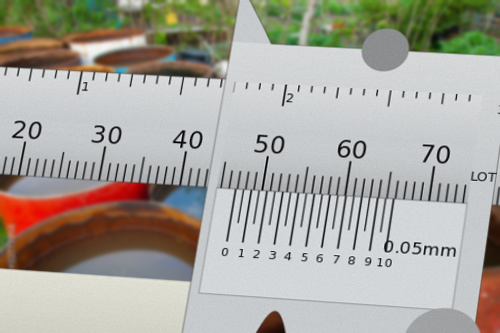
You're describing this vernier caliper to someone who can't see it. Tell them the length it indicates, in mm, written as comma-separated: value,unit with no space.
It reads 46.8,mm
